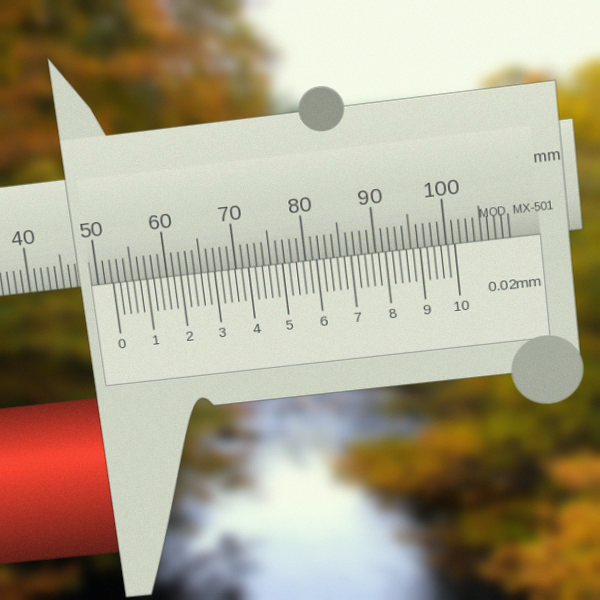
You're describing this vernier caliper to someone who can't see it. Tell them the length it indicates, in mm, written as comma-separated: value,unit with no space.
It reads 52.2,mm
